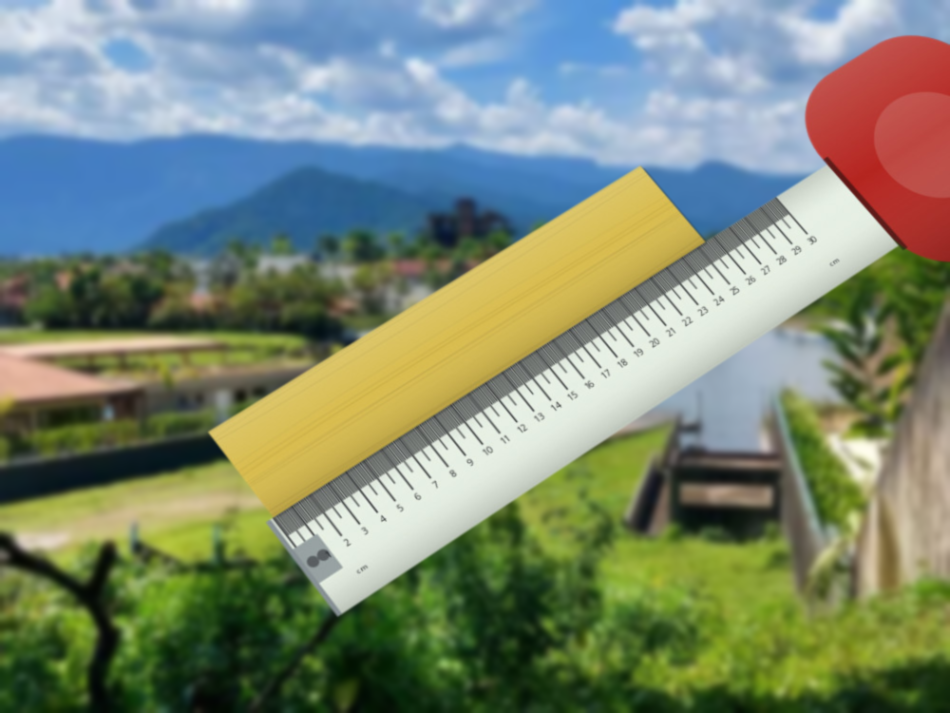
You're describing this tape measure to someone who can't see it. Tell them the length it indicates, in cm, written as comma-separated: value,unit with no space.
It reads 25.5,cm
